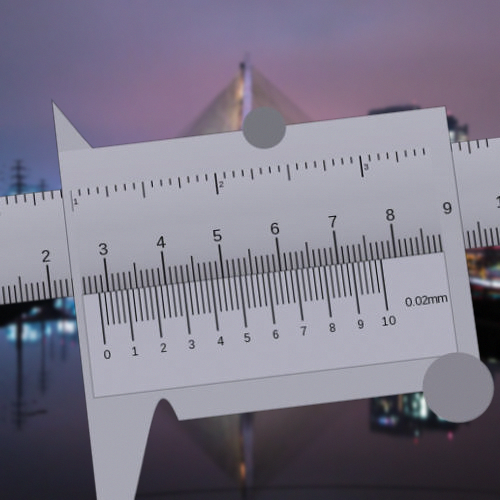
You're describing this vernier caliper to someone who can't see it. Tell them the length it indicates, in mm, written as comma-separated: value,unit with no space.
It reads 28.4,mm
